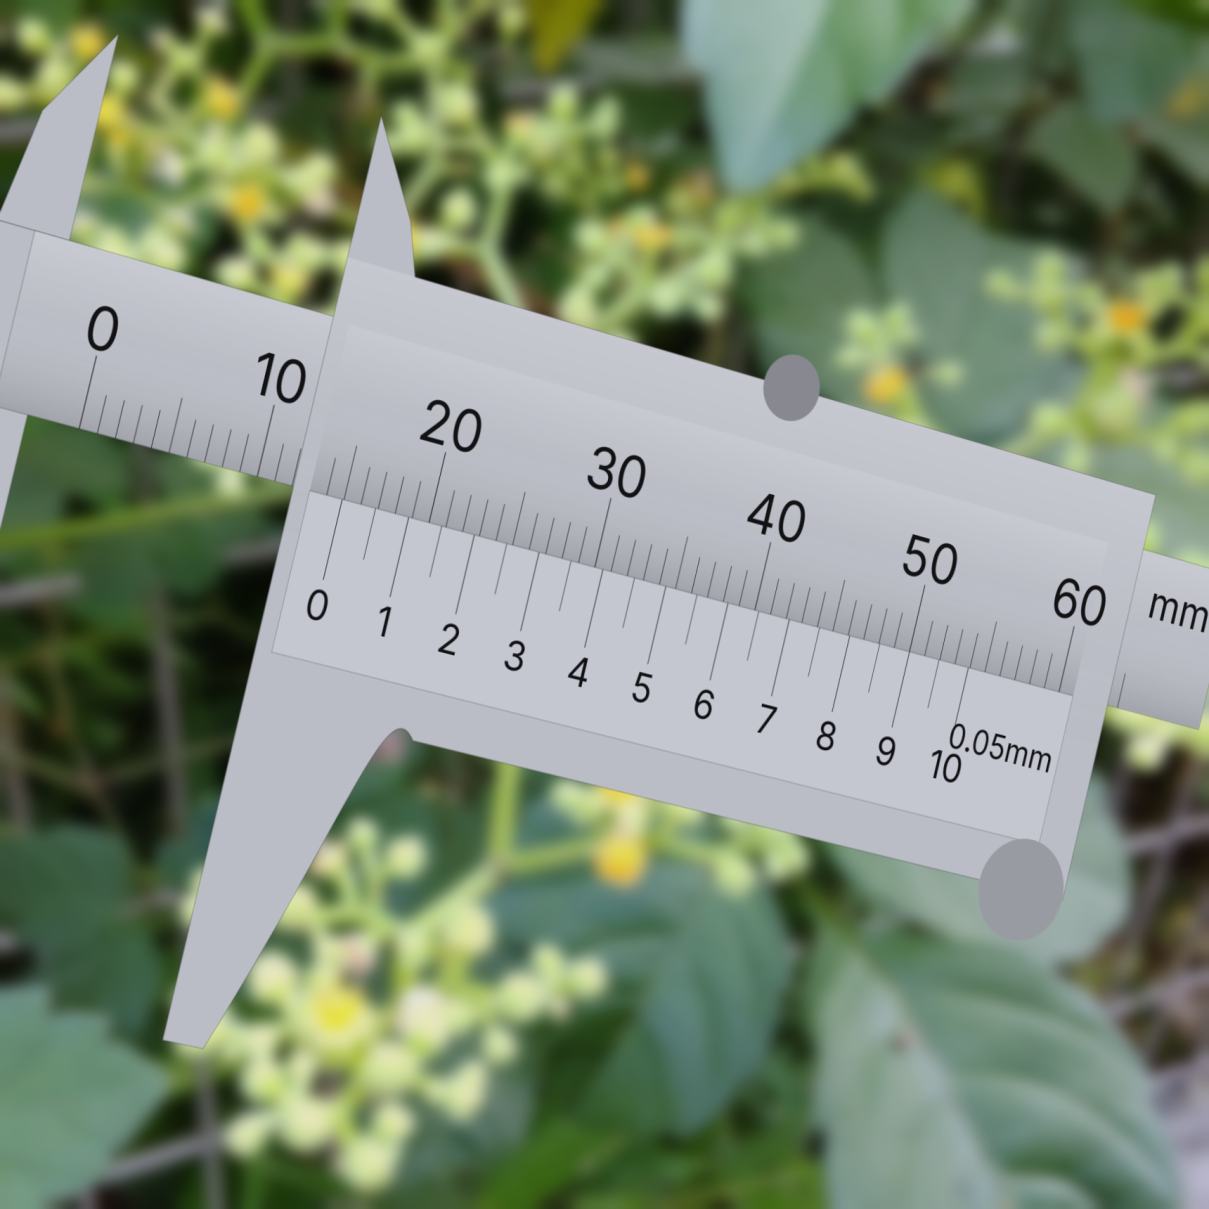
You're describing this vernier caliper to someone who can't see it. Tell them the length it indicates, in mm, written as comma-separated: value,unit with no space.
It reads 14.9,mm
